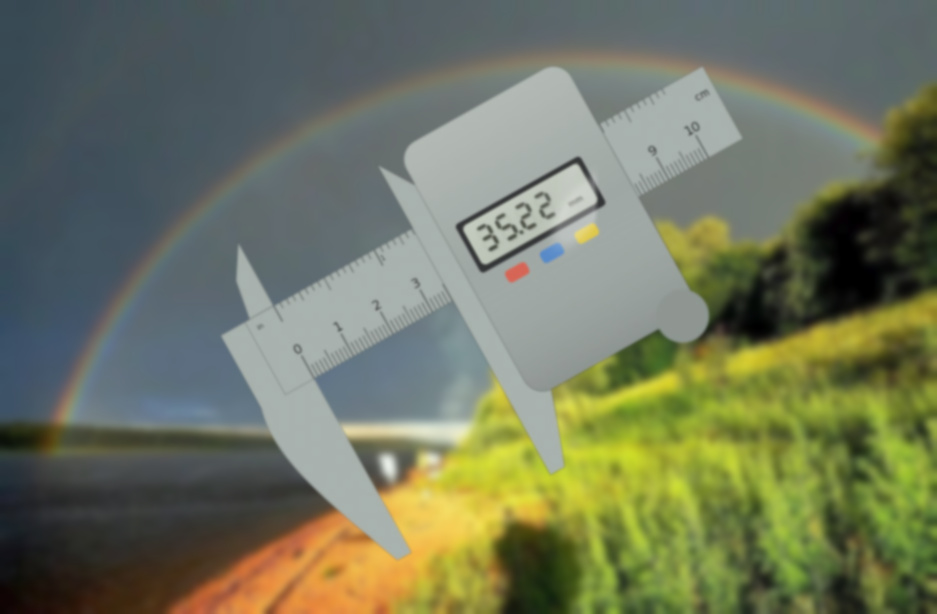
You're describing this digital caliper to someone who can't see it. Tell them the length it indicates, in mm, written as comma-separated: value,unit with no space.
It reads 35.22,mm
